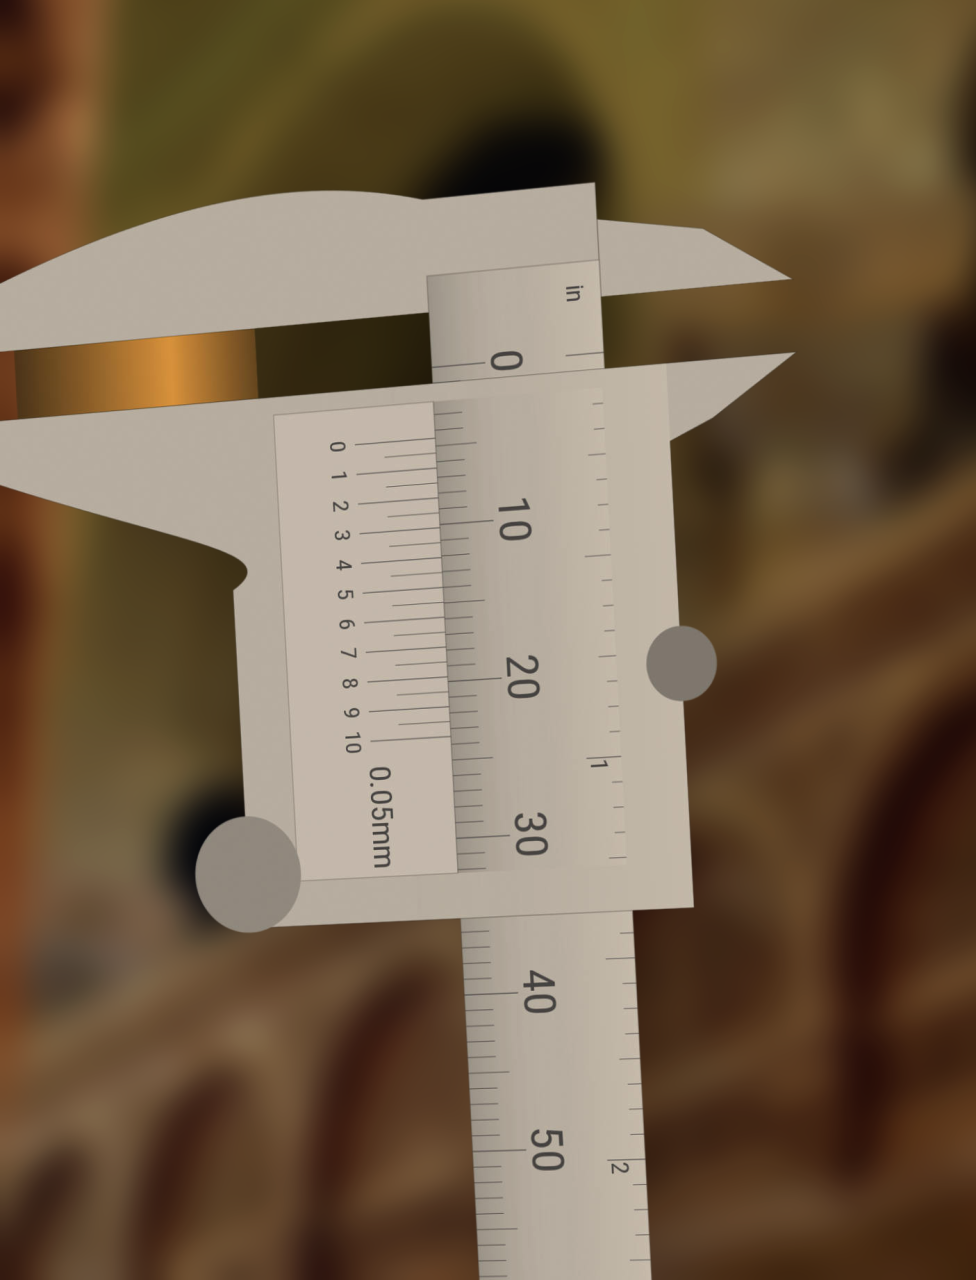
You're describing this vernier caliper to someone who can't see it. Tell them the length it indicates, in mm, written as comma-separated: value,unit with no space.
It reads 4.5,mm
